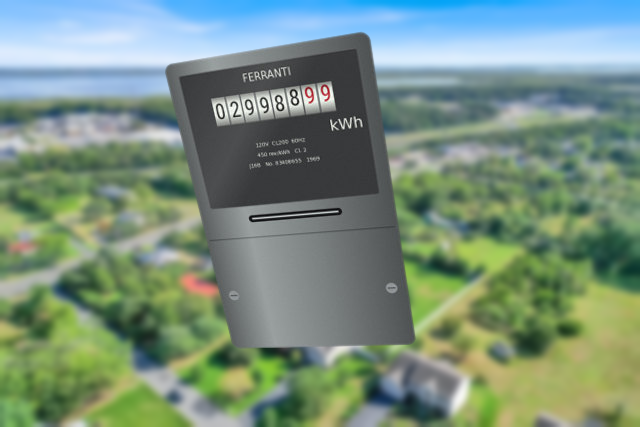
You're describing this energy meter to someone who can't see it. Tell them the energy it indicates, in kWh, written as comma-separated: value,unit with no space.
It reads 29988.99,kWh
